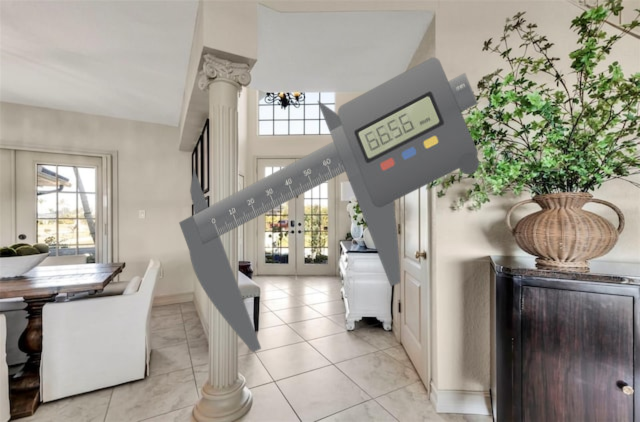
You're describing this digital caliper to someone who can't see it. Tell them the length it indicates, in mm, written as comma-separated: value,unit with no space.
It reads 66.56,mm
